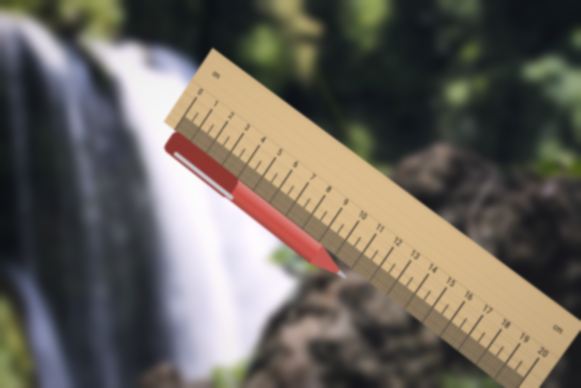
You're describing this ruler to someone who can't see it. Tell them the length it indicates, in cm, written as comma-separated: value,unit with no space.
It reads 11,cm
